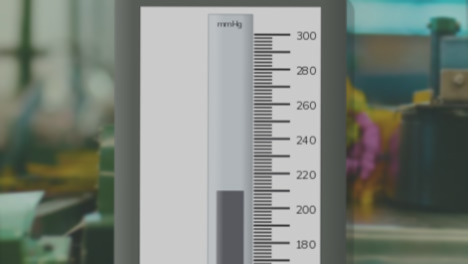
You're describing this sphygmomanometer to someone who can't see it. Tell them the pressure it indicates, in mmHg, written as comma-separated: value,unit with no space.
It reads 210,mmHg
